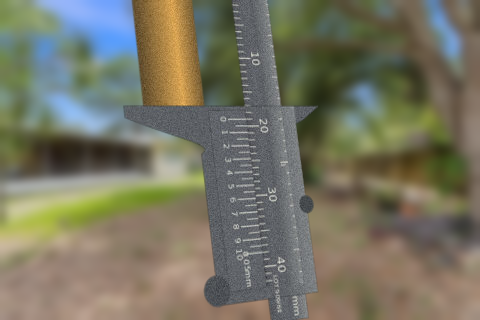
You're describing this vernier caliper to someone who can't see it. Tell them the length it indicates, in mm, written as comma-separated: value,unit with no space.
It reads 19.0,mm
